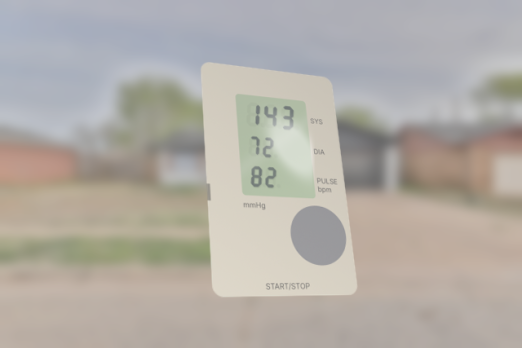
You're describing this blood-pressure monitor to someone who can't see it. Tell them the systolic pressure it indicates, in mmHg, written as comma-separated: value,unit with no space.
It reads 143,mmHg
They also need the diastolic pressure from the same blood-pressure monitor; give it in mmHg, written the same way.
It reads 72,mmHg
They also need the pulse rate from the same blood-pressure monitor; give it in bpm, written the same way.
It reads 82,bpm
